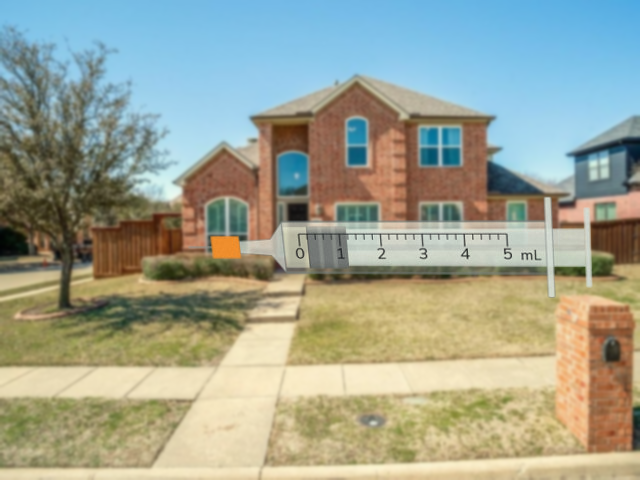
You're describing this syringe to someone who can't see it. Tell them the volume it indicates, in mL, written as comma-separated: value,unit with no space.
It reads 0.2,mL
